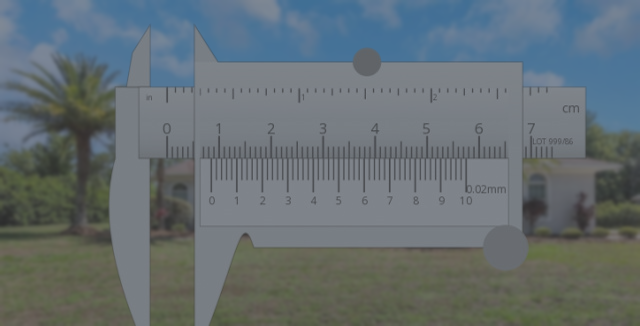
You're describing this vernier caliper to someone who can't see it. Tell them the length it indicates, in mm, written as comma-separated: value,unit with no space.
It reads 8.5,mm
